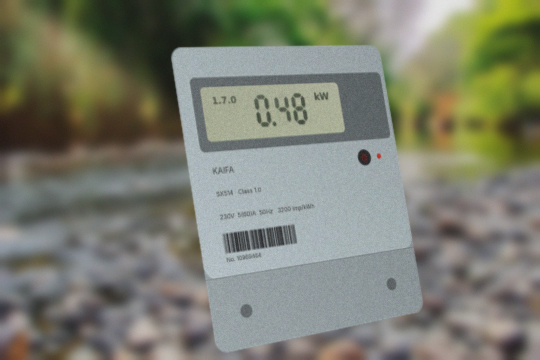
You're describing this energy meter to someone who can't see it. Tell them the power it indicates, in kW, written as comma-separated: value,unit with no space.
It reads 0.48,kW
